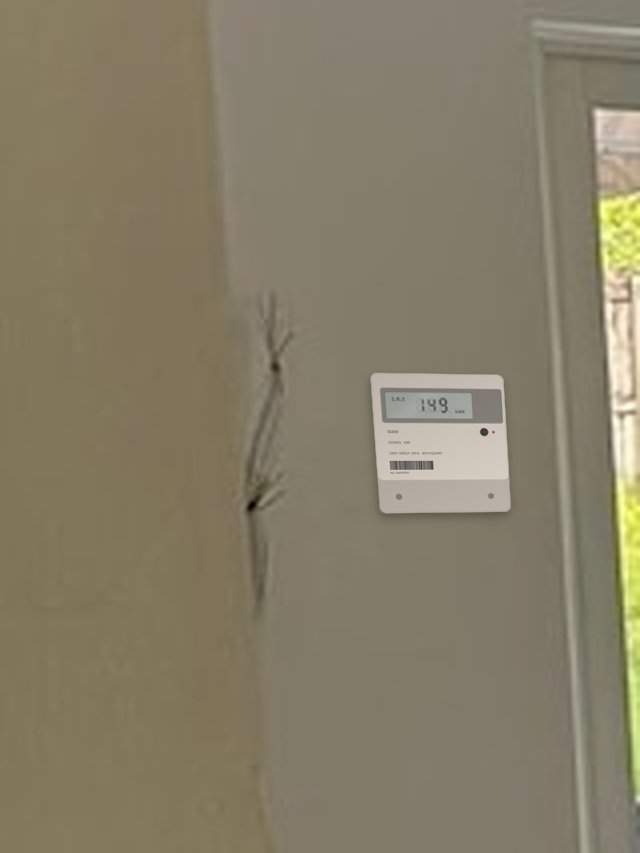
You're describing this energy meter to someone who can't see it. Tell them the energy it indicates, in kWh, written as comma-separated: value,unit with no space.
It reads 149,kWh
